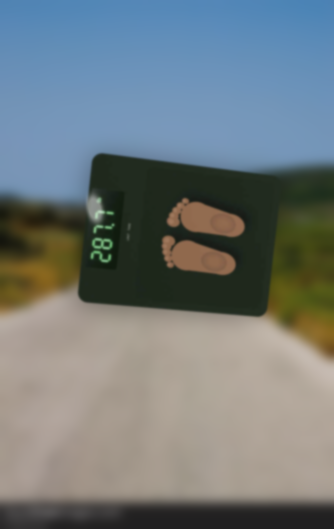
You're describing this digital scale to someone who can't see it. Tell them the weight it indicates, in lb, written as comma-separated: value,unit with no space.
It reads 287.7,lb
